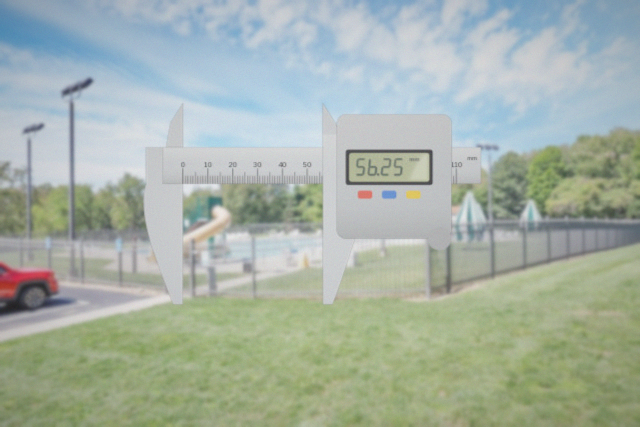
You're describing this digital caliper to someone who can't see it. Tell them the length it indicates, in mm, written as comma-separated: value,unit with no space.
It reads 56.25,mm
